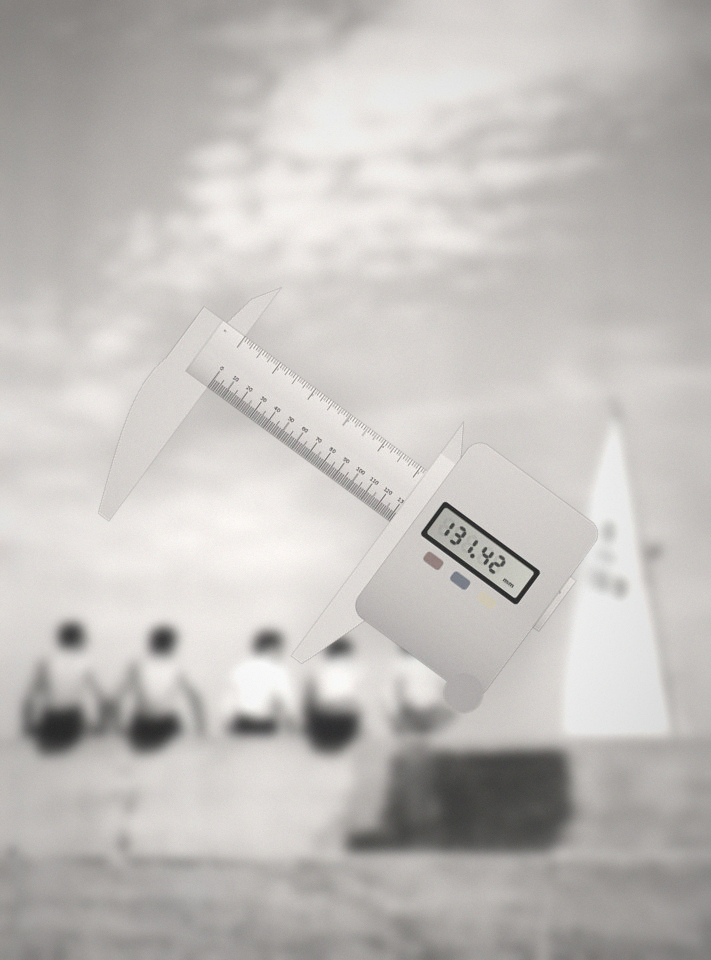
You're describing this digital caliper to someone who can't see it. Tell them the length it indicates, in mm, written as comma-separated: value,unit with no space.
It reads 131.42,mm
